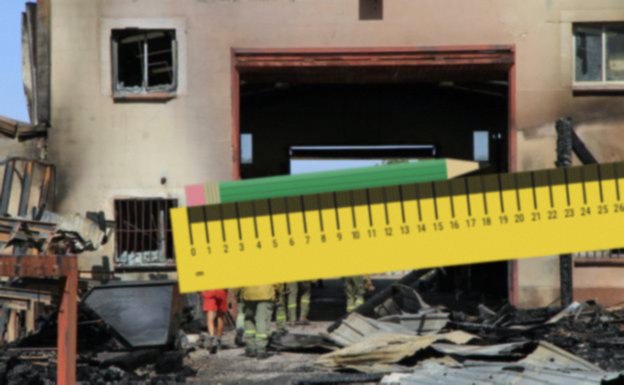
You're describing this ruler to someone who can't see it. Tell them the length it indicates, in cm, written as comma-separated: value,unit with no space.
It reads 18.5,cm
